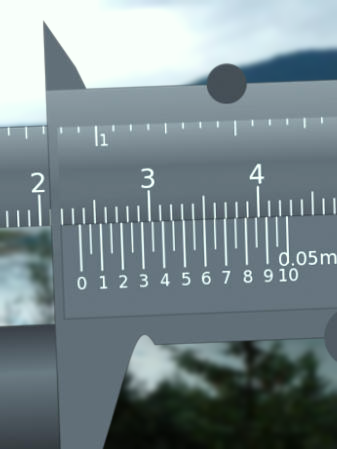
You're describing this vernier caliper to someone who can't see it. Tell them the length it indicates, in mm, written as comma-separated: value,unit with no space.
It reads 23.6,mm
